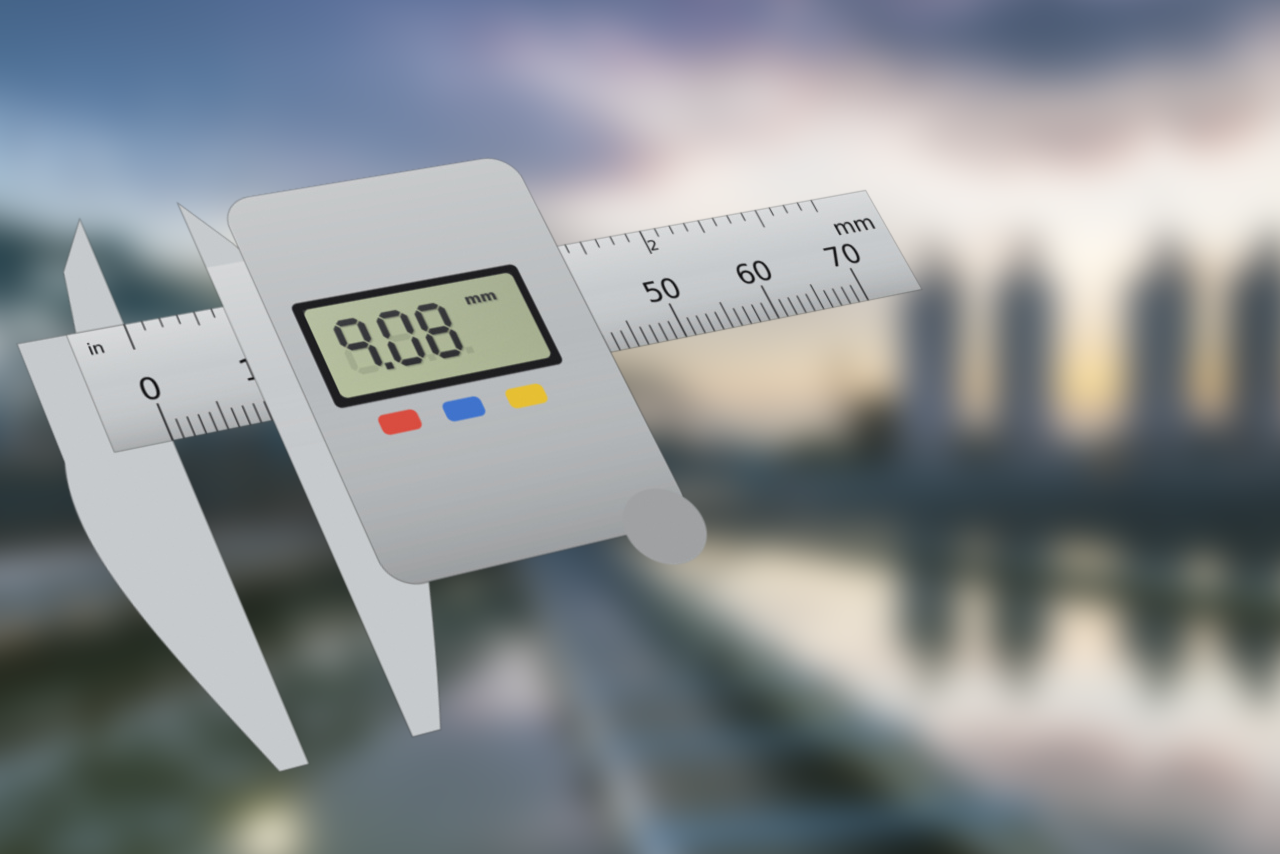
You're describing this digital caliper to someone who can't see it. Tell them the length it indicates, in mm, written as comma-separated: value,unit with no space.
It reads 9.08,mm
